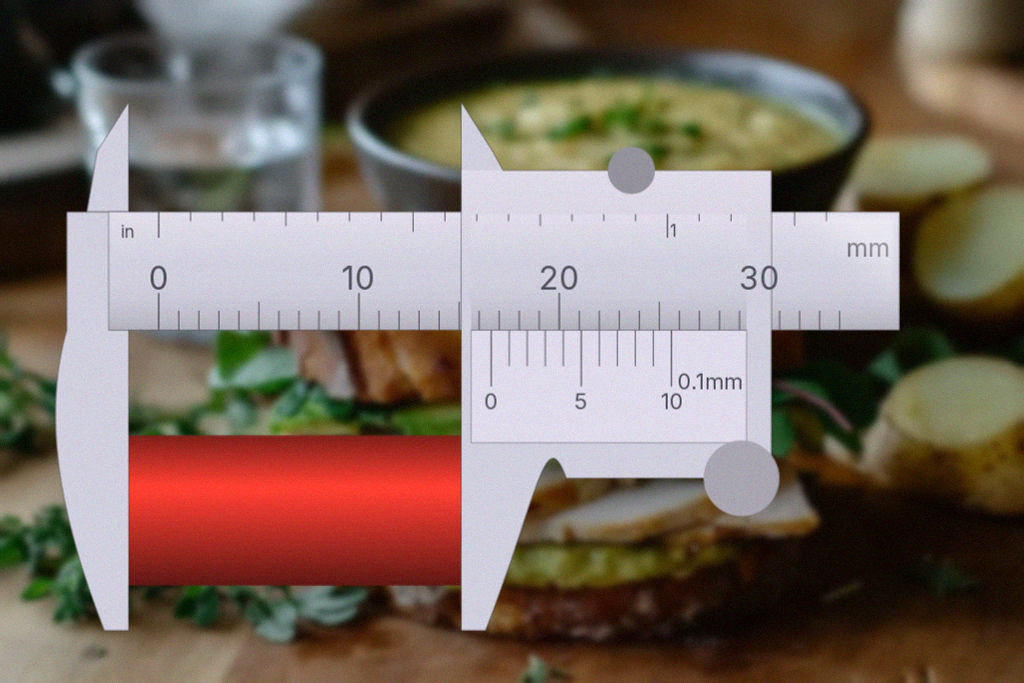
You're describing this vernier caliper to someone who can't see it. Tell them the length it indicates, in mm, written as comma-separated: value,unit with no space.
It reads 16.6,mm
